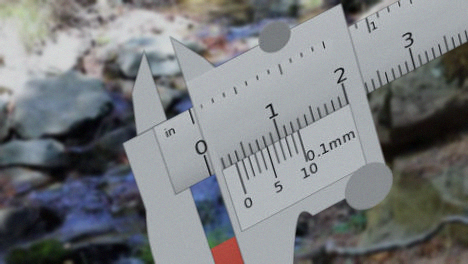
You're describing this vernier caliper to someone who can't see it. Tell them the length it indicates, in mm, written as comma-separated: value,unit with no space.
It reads 3.6,mm
